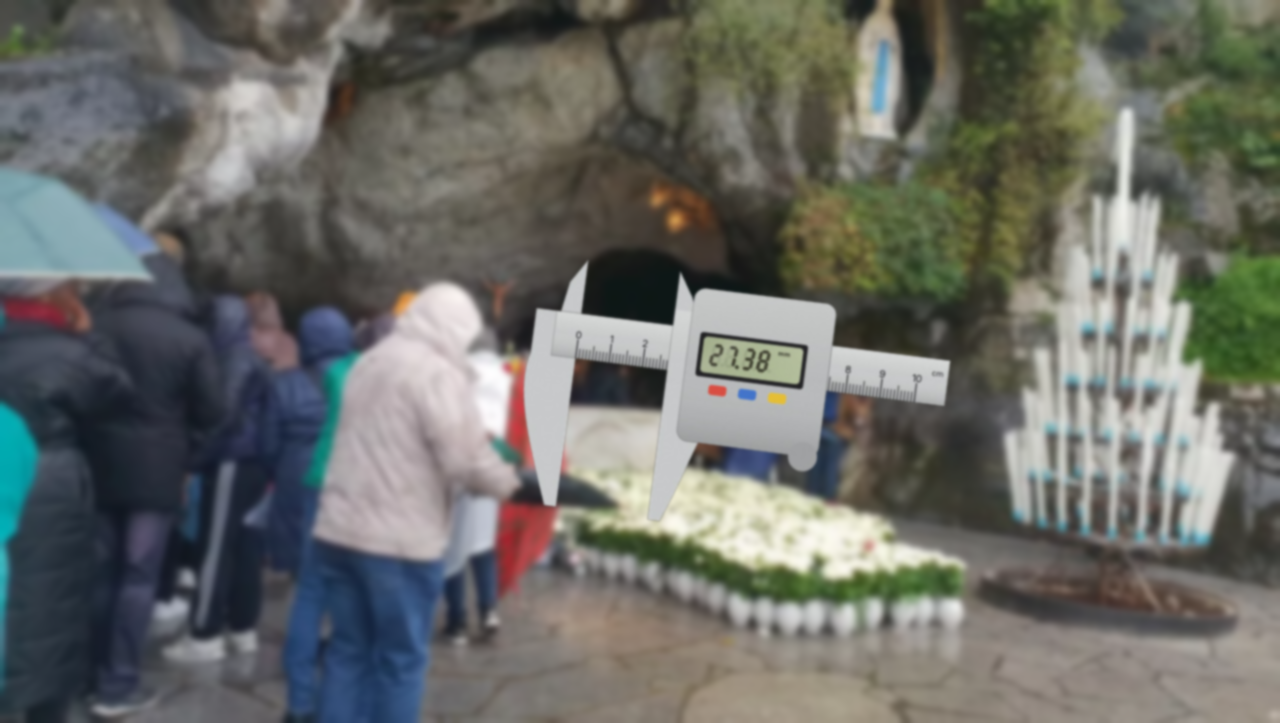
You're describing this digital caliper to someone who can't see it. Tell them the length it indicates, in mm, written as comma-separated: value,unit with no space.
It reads 27.38,mm
